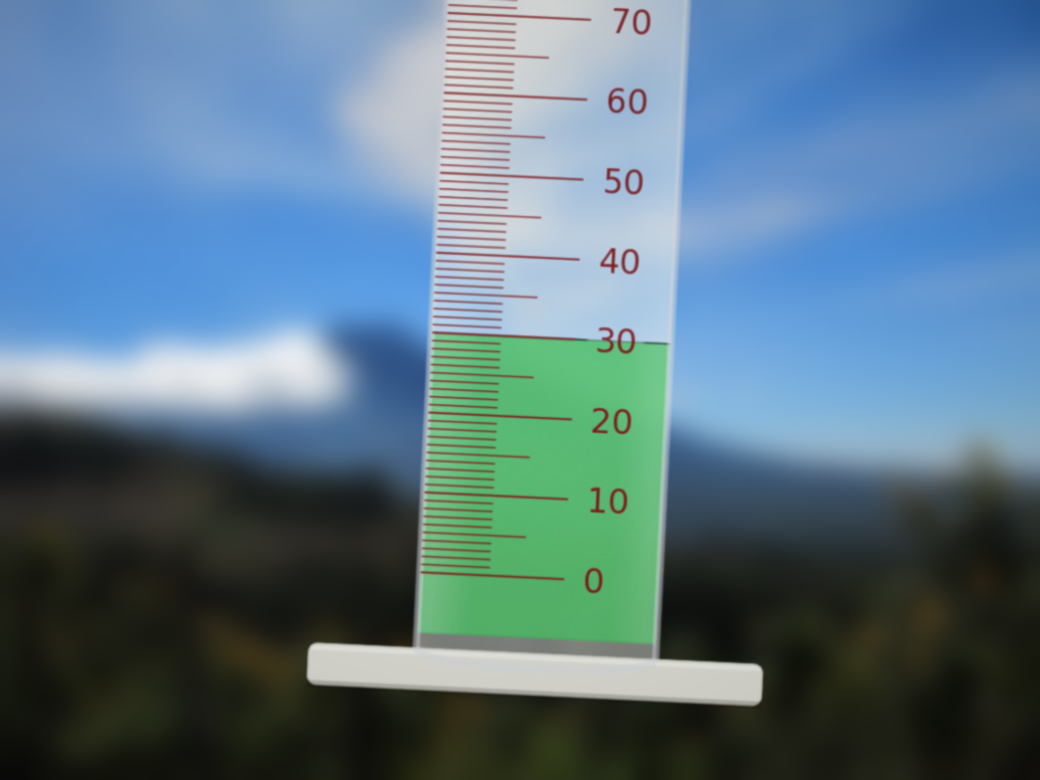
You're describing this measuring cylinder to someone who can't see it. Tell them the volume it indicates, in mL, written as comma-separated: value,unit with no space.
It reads 30,mL
